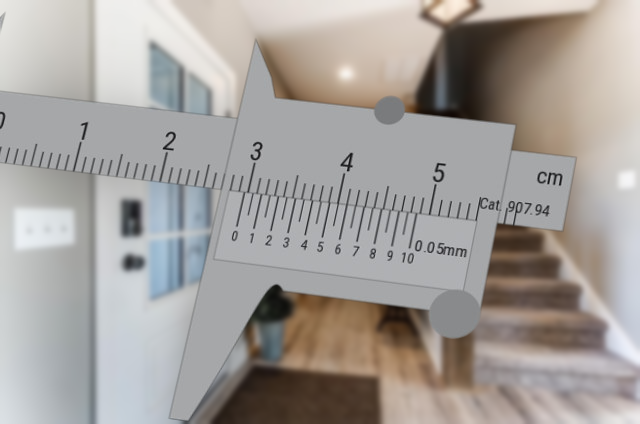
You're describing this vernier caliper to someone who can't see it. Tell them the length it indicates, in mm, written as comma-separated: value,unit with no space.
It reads 29.6,mm
